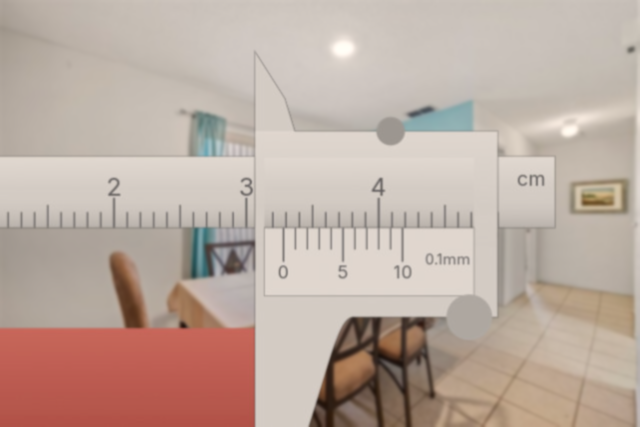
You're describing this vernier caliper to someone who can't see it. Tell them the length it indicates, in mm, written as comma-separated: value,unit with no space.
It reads 32.8,mm
